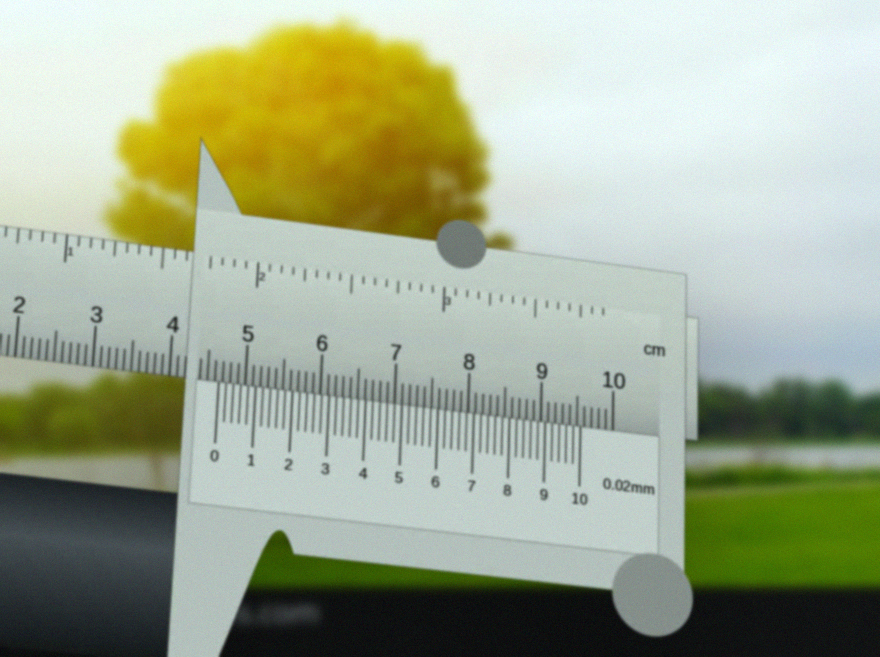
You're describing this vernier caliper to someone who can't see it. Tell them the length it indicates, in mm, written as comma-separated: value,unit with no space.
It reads 46.5,mm
